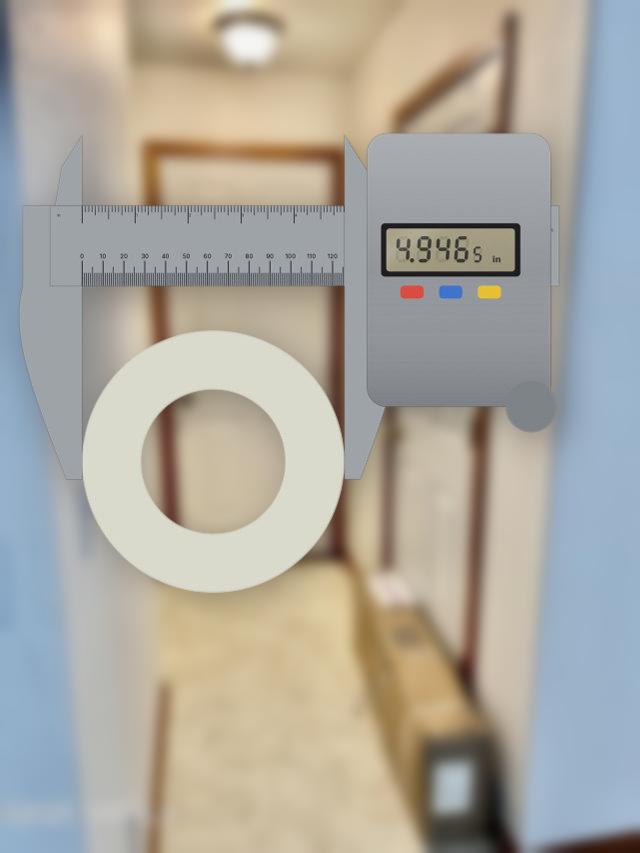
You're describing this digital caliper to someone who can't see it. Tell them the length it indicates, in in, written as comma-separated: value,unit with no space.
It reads 4.9465,in
